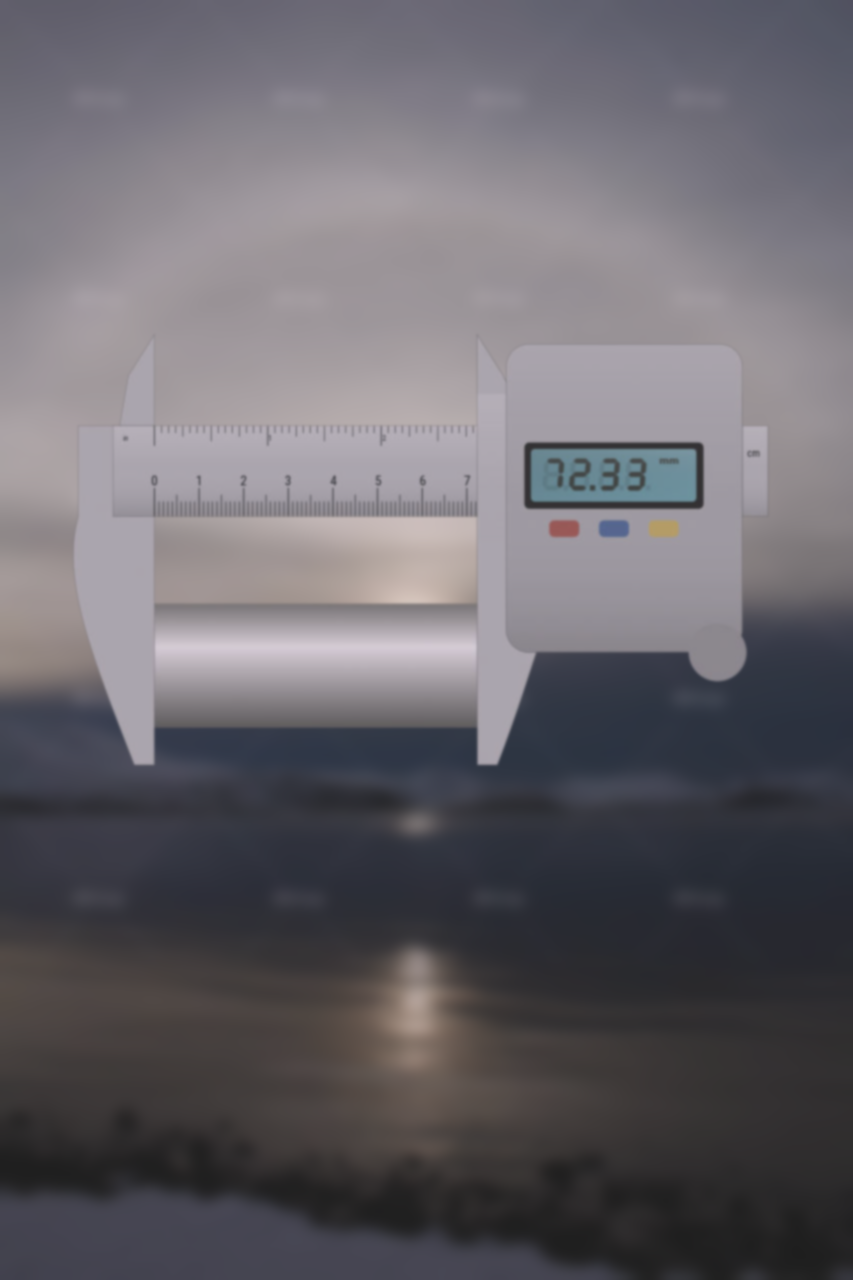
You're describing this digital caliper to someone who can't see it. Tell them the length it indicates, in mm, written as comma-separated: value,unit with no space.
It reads 72.33,mm
